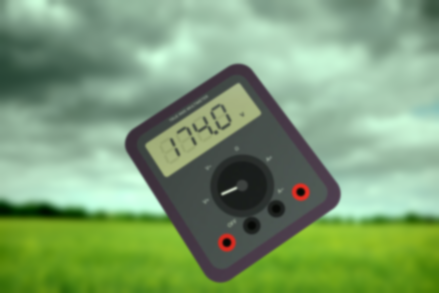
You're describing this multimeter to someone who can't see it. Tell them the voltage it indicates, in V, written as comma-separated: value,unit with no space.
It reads 174.0,V
